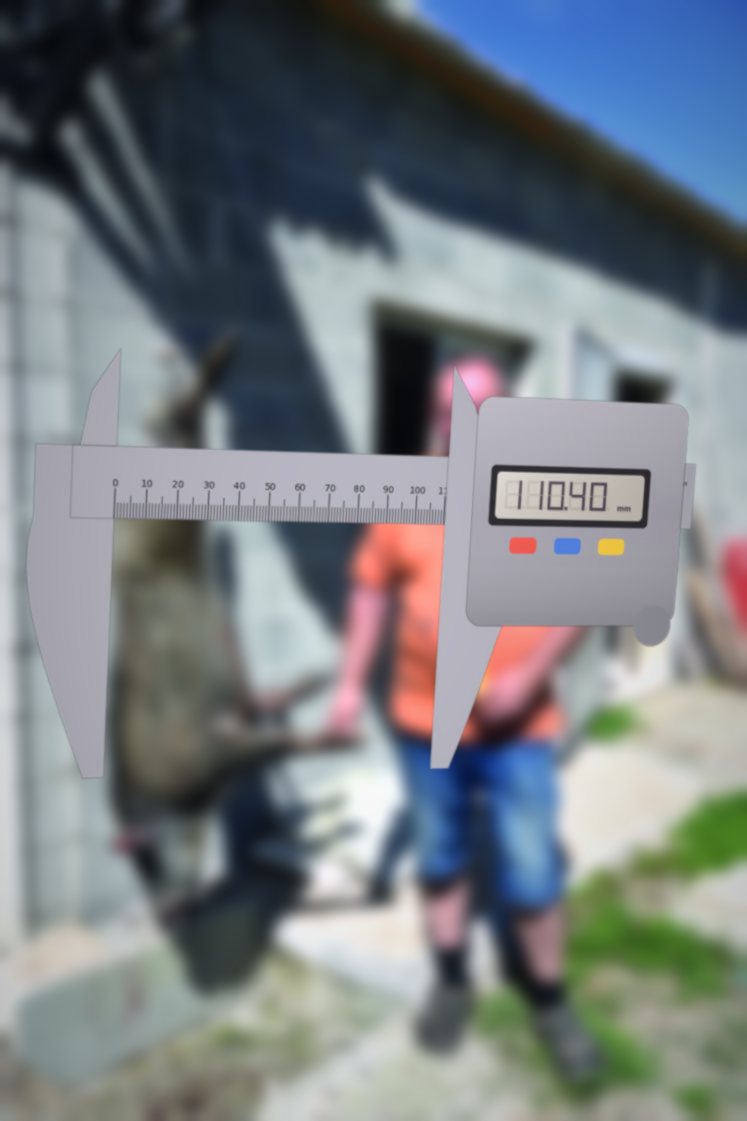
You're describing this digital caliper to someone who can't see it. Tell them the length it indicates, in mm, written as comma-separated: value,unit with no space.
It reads 110.40,mm
